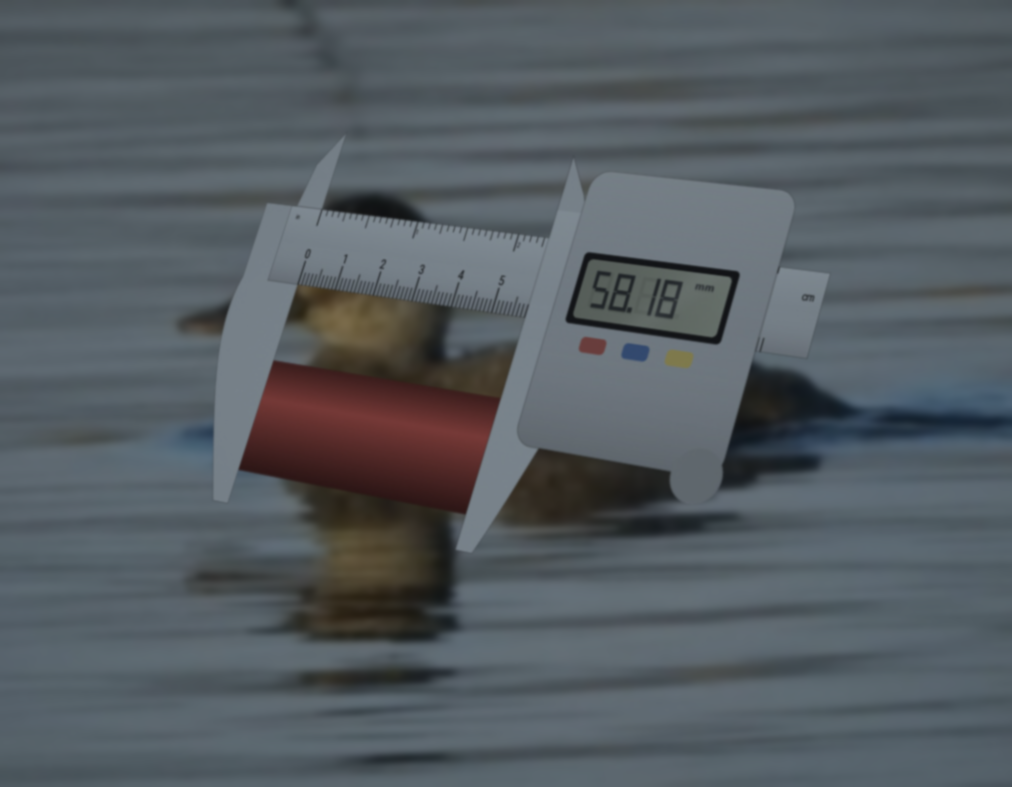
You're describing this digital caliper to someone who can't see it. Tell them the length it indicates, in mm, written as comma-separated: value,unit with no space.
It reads 58.18,mm
